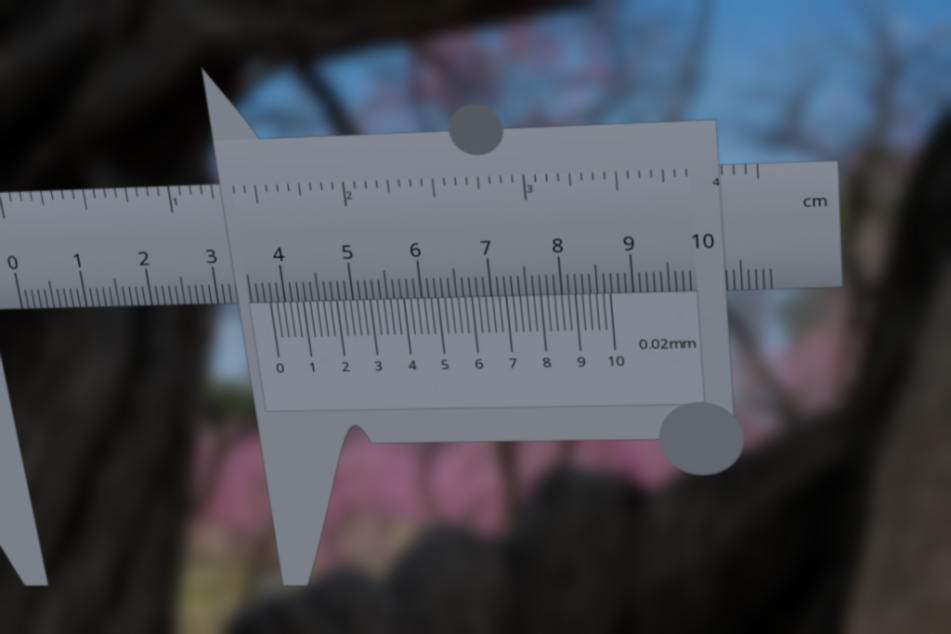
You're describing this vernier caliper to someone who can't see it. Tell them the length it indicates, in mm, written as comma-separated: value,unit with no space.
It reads 37.8,mm
